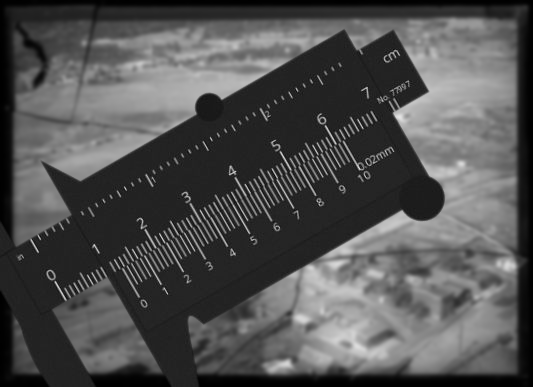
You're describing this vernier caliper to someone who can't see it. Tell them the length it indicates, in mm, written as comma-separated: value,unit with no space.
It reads 12.5,mm
